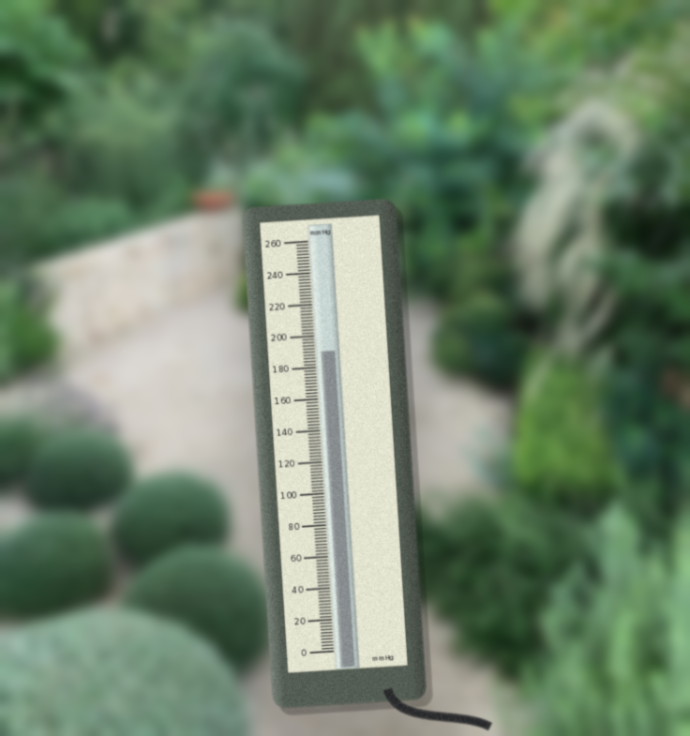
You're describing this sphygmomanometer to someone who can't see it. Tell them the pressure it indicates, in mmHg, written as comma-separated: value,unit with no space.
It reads 190,mmHg
